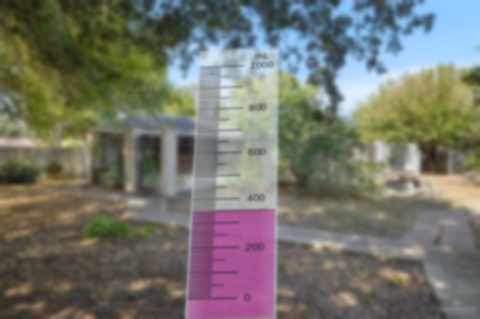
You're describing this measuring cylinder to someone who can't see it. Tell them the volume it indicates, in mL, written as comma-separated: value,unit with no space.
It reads 350,mL
